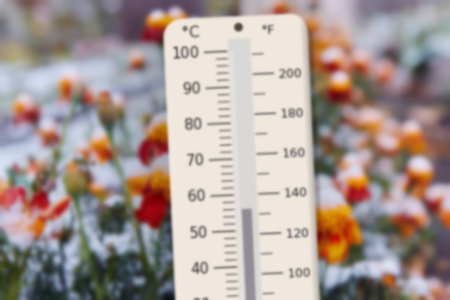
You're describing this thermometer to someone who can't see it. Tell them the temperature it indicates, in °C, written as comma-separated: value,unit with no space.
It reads 56,°C
